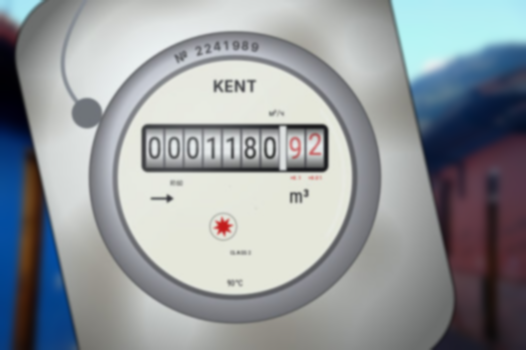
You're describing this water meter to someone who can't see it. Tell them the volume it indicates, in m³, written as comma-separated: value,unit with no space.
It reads 1180.92,m³
